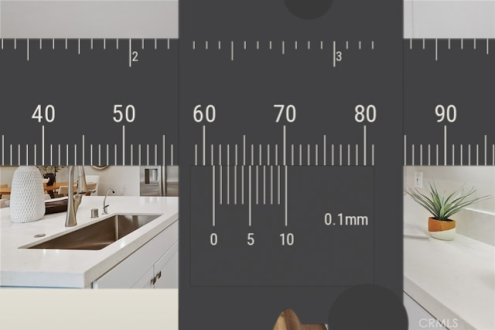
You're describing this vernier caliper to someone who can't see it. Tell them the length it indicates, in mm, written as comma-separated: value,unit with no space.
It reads 61.2,mm
